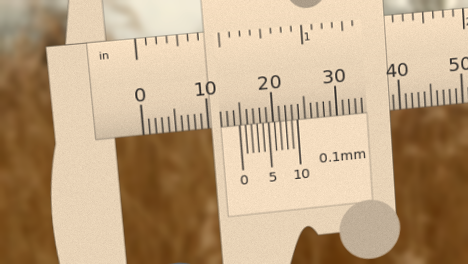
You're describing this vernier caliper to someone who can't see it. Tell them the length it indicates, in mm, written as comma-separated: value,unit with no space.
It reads 14.8,mm
